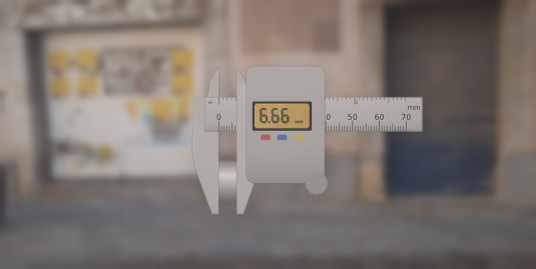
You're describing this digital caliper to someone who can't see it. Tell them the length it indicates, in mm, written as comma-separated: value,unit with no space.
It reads 6.66,mm
